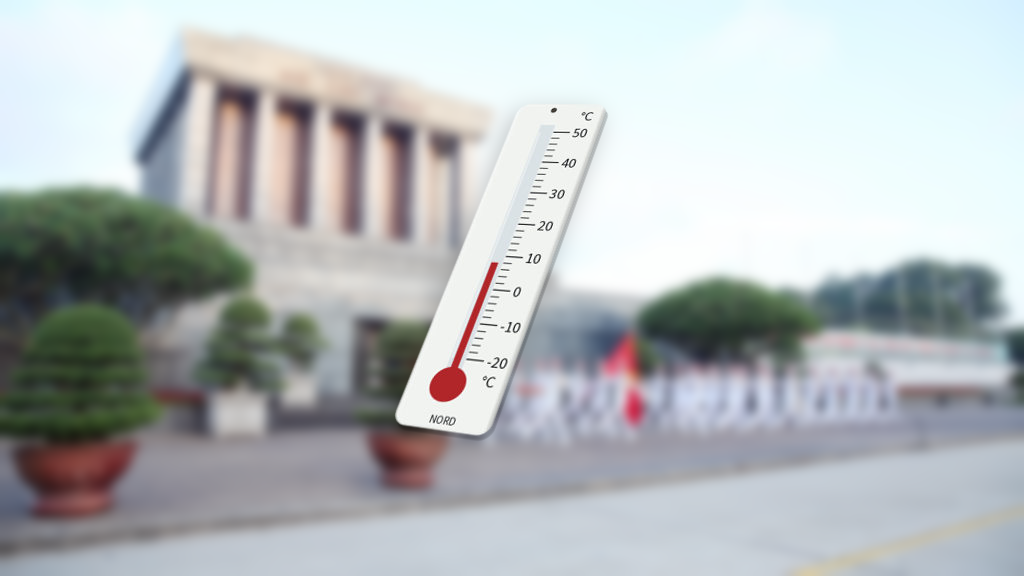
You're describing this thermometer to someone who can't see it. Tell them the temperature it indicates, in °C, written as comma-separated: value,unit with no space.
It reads 8,°C
